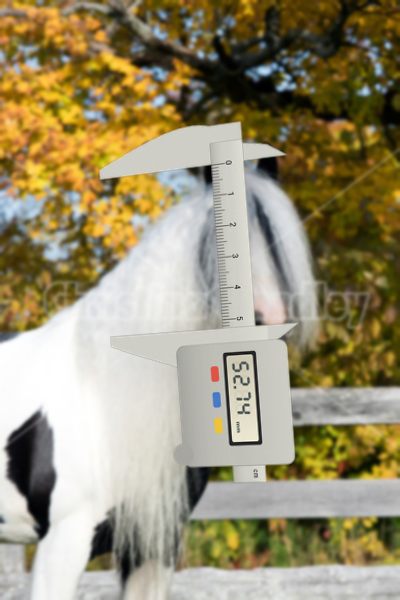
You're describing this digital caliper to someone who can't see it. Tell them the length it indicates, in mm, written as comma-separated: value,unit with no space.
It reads 52.74,mm
